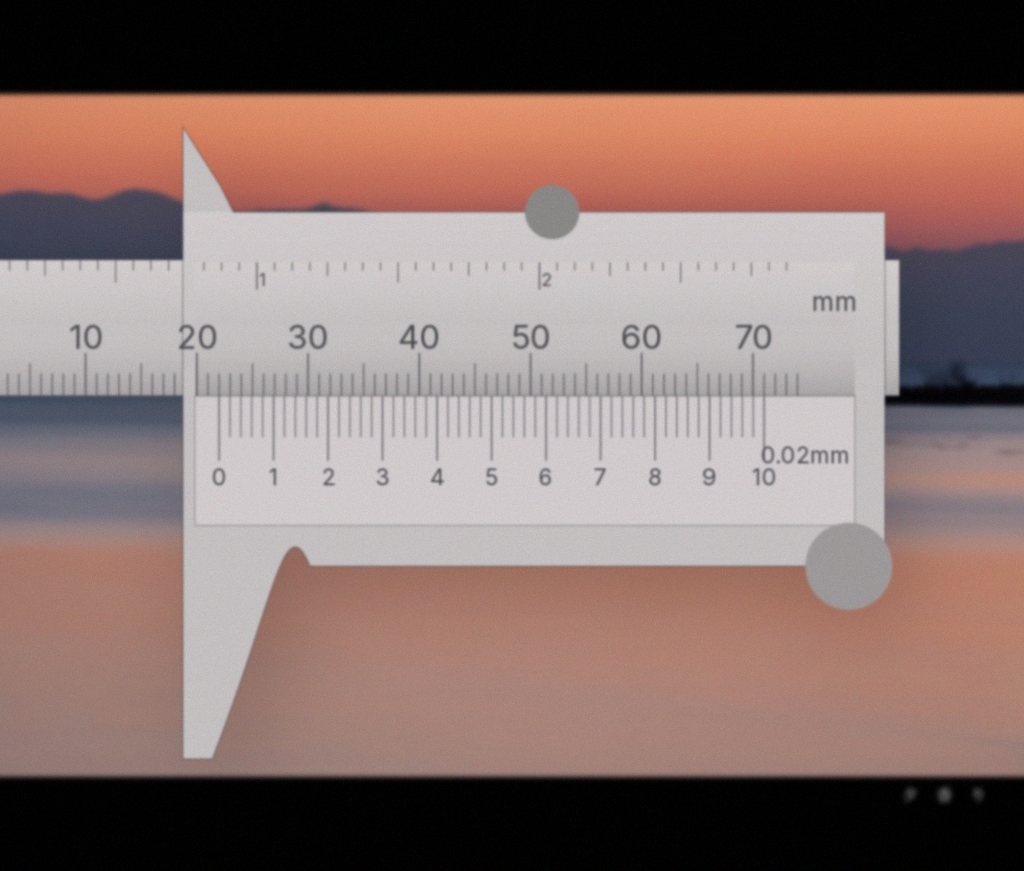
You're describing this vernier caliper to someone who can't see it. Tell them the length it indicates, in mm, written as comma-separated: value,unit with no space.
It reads 22.0,mm
